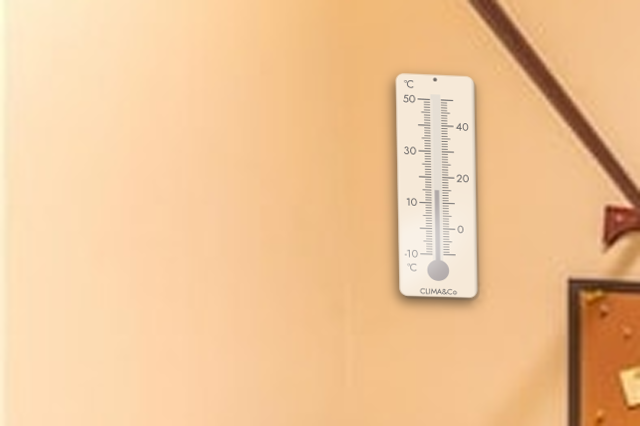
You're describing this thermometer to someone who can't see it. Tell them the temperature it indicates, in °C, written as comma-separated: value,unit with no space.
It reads 15,°C
